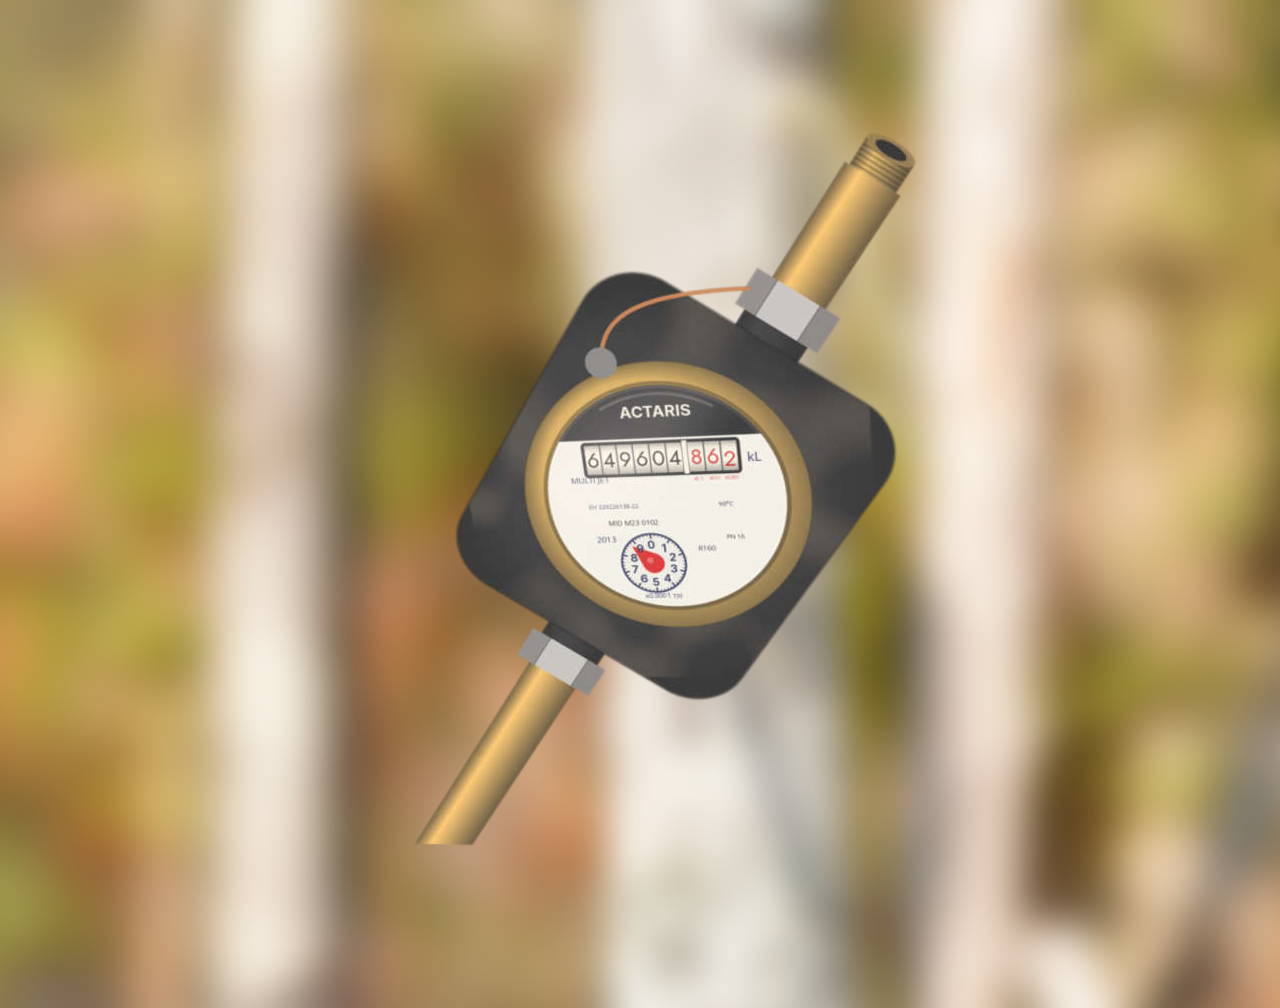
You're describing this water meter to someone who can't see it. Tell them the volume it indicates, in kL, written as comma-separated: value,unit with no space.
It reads 649604.8618,kL
